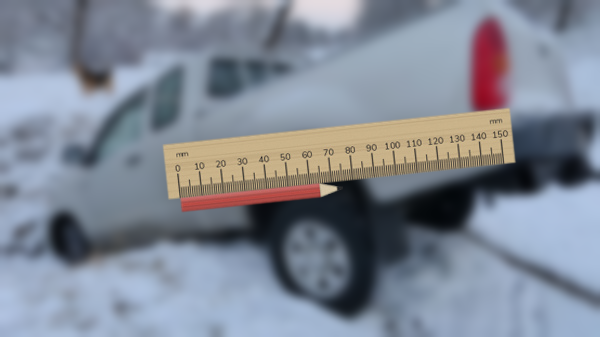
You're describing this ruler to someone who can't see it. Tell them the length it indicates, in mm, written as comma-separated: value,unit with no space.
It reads 75,mm
